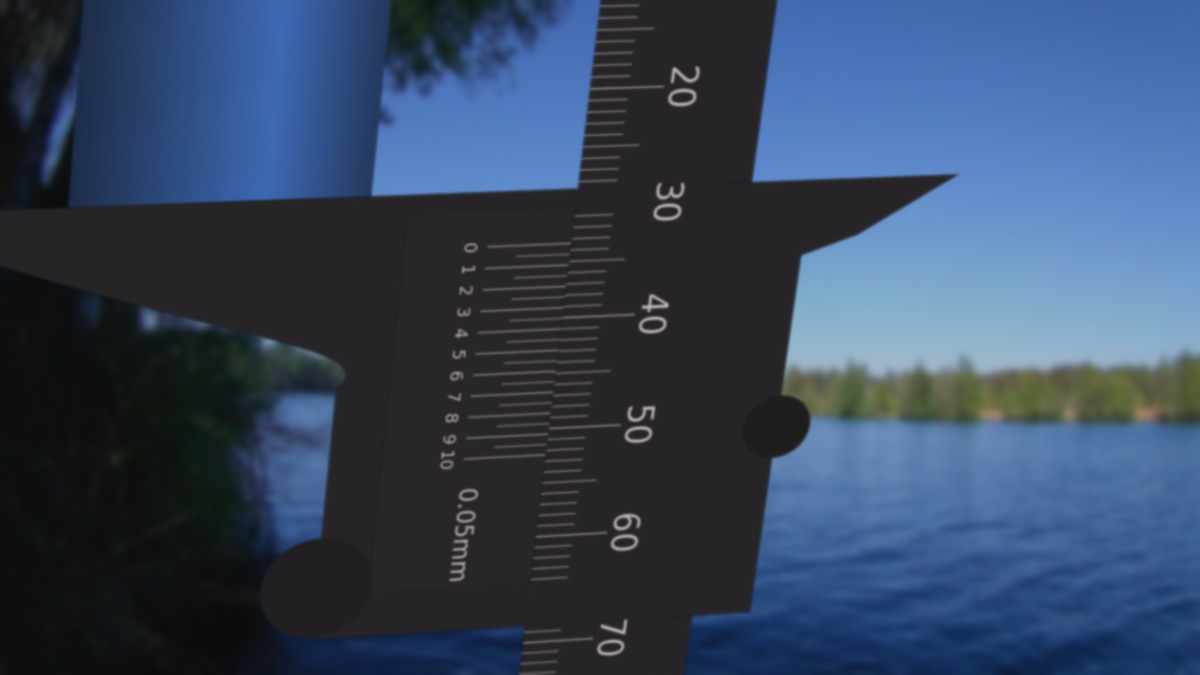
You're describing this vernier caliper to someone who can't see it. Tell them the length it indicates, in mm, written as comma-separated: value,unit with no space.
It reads 33.4,mm
